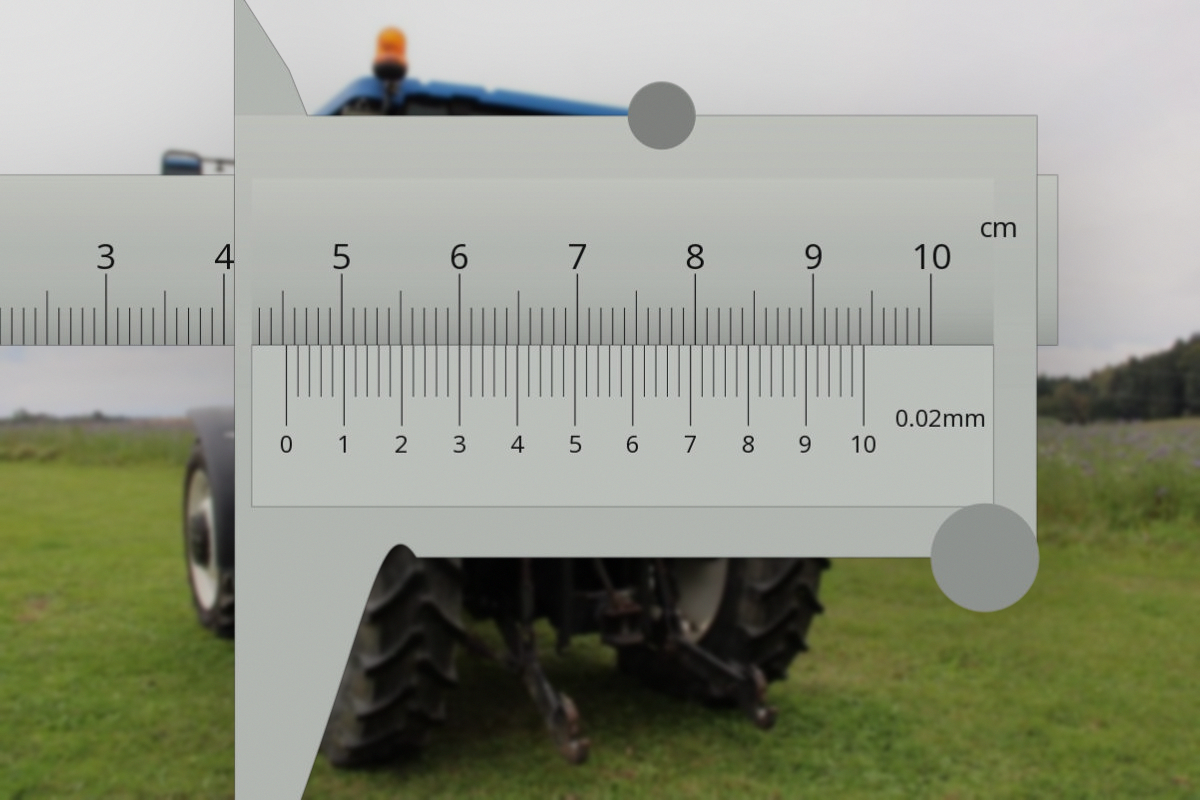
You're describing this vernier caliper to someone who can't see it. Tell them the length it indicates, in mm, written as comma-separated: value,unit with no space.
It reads 45.3,mm
